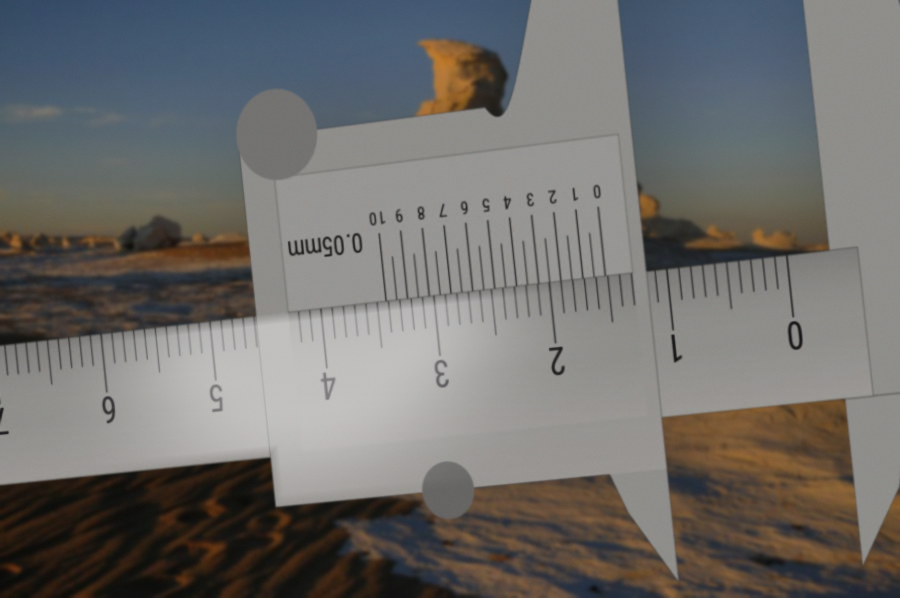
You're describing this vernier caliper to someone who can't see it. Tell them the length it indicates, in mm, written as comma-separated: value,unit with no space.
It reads 15.2,mm
